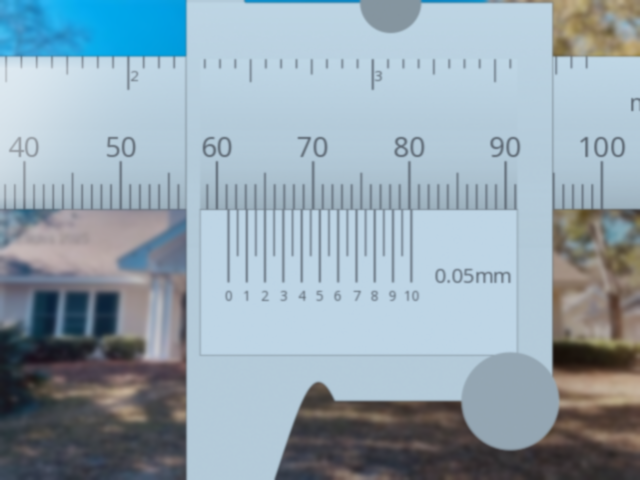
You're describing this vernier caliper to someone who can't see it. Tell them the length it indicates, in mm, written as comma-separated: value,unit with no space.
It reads 61.2,mm
